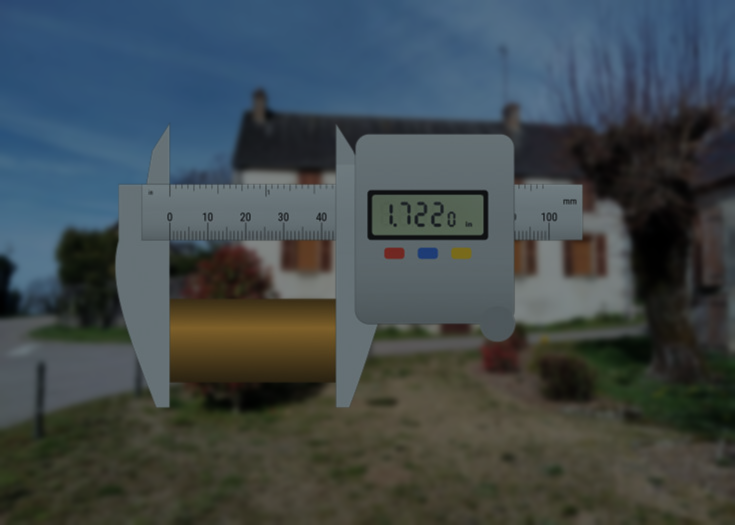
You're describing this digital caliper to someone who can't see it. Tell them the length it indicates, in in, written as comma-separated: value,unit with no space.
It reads 1.7220,in
